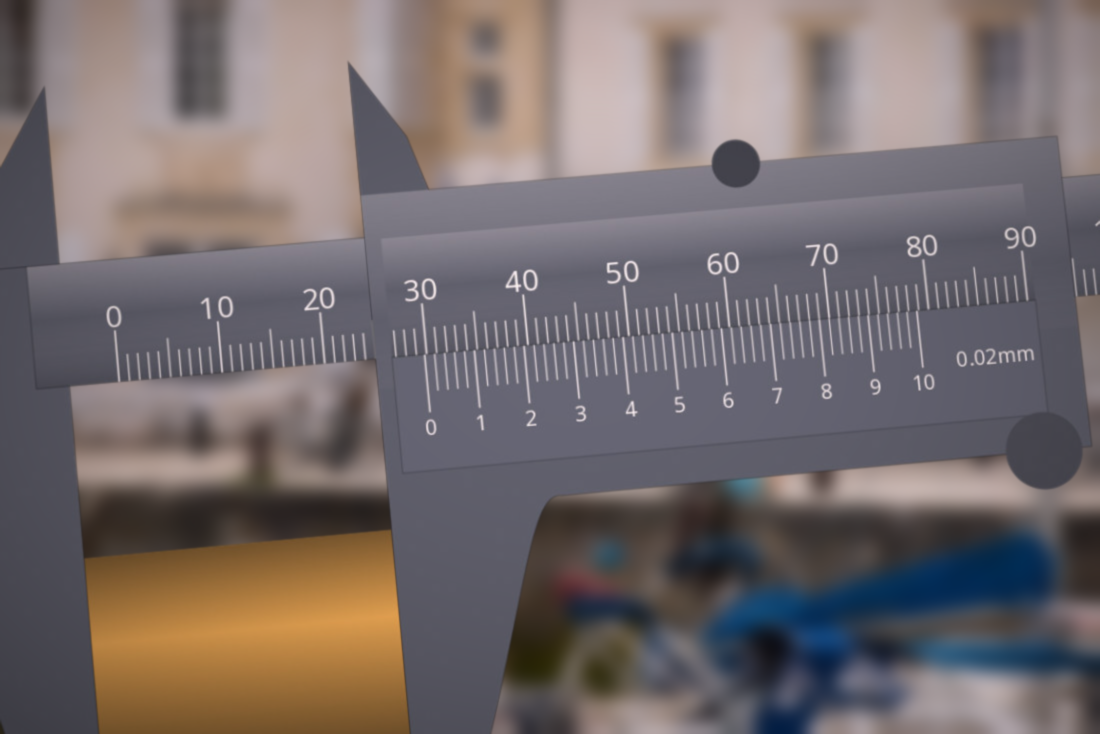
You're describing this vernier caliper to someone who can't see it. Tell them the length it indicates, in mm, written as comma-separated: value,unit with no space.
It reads 29.8,mm
